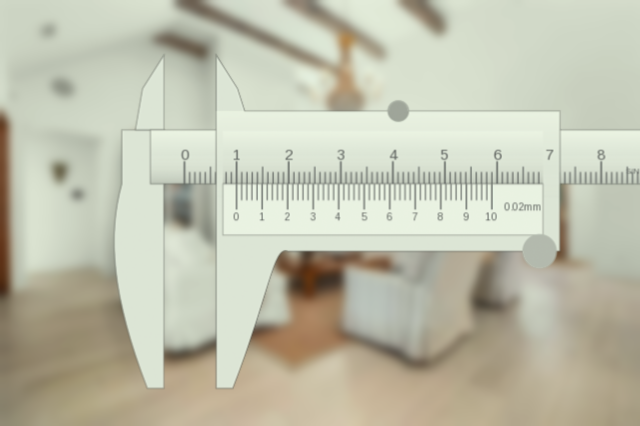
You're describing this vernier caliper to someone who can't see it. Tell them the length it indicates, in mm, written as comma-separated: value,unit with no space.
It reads 10.0,mm
